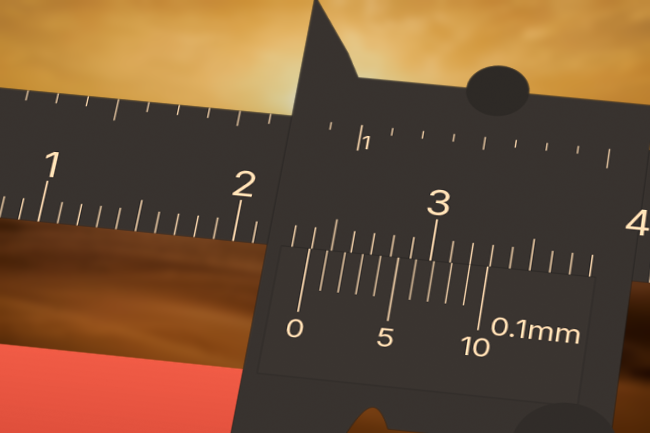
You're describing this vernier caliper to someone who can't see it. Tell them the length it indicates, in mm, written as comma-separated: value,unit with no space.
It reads 23.9,mm
